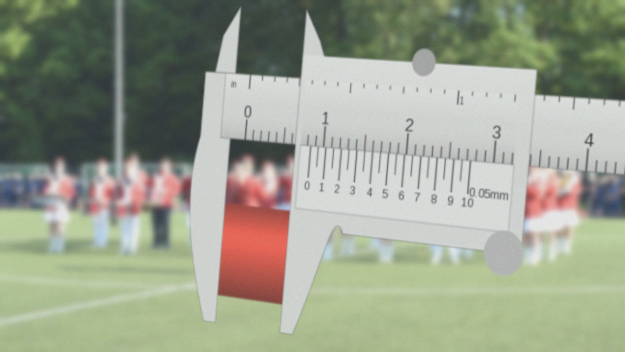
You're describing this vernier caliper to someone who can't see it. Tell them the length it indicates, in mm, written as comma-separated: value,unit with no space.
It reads 8.4,mm
